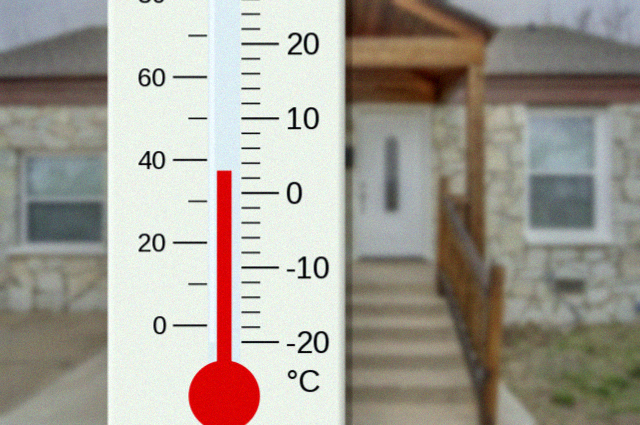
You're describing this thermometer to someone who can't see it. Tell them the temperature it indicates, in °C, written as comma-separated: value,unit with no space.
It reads 3,°C
